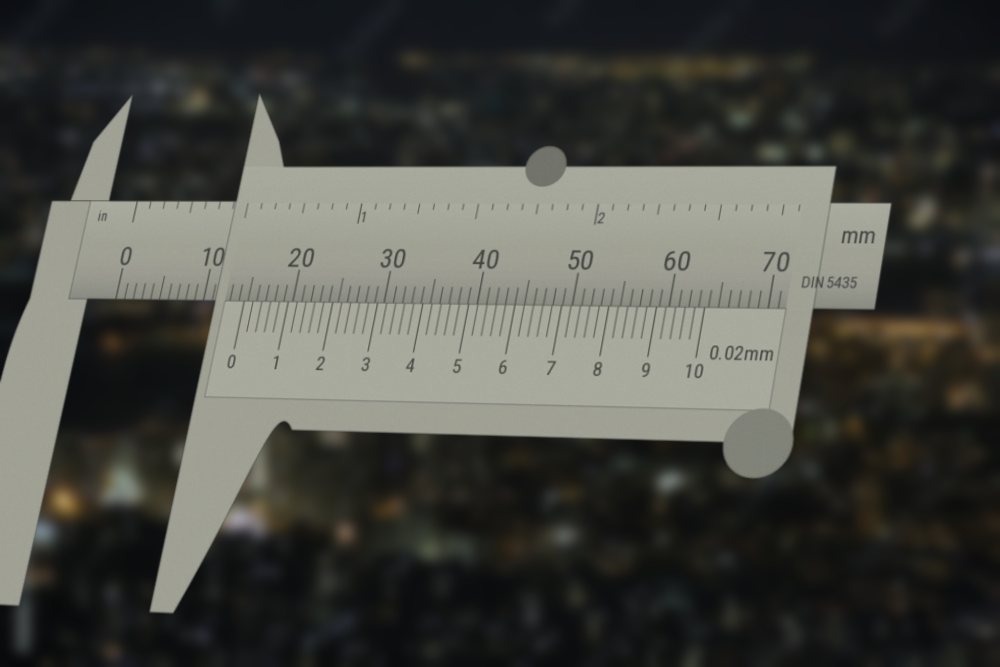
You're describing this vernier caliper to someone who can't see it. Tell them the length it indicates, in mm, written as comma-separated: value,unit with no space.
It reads 14.6,mm
